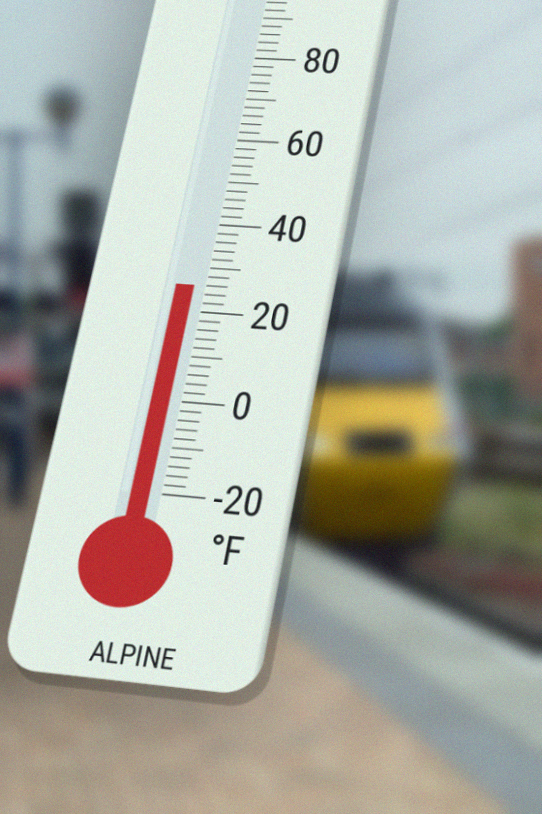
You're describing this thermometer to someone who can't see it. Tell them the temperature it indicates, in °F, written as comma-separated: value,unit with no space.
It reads 26,°F
